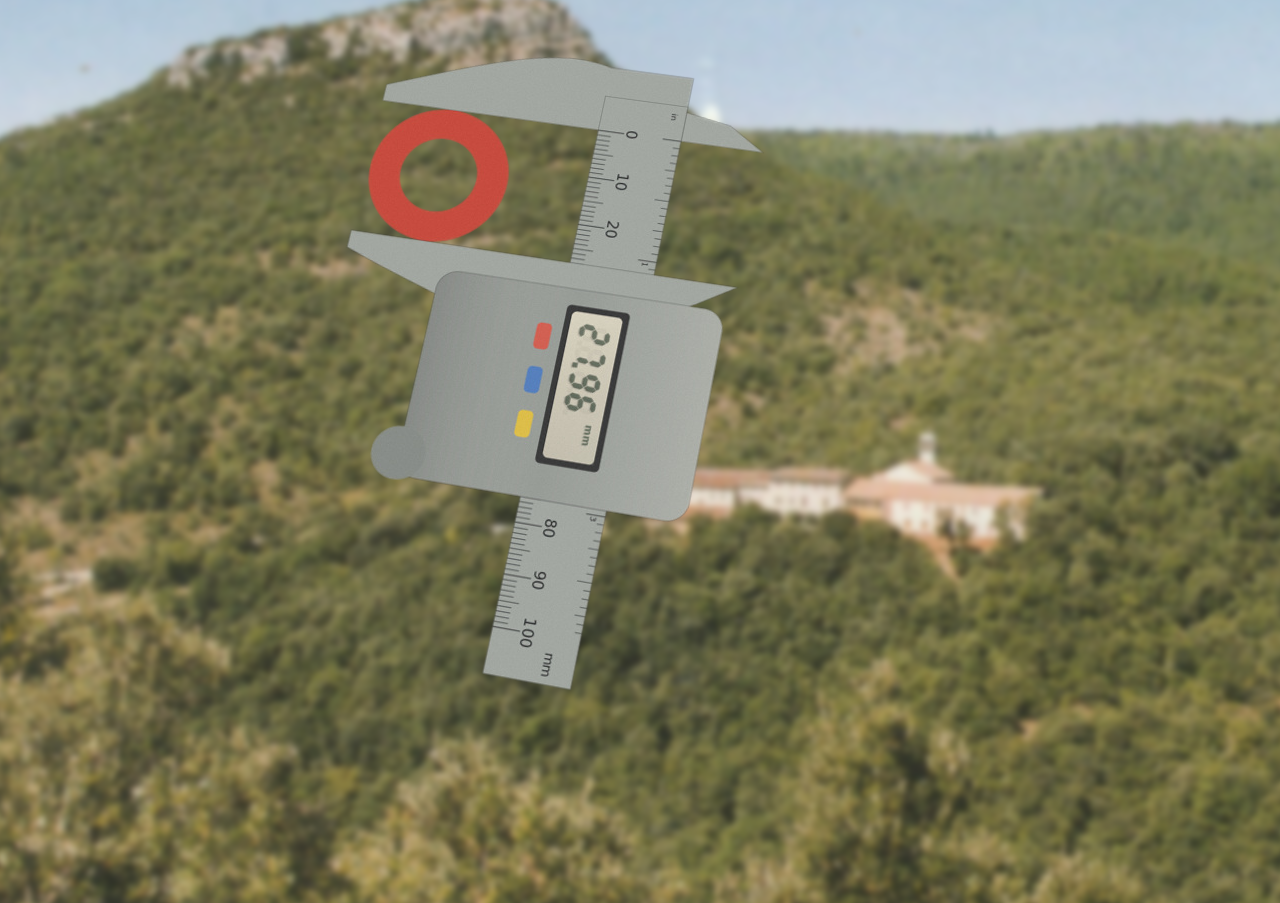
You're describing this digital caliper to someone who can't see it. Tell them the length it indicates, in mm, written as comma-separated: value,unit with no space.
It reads 27.96,mm
